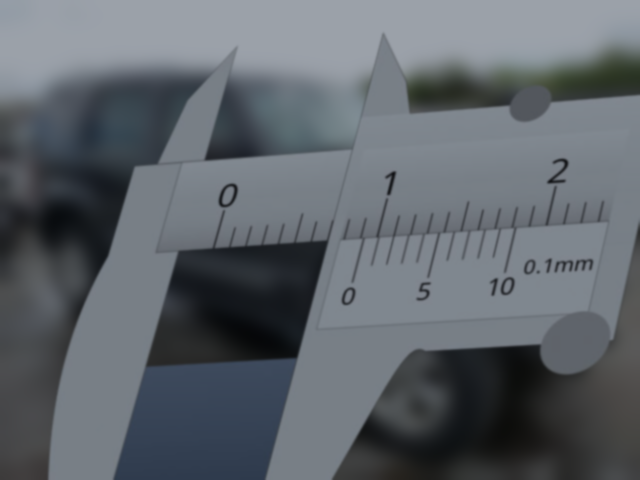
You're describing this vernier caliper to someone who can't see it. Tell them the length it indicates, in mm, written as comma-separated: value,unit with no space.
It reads 9.2,mm
